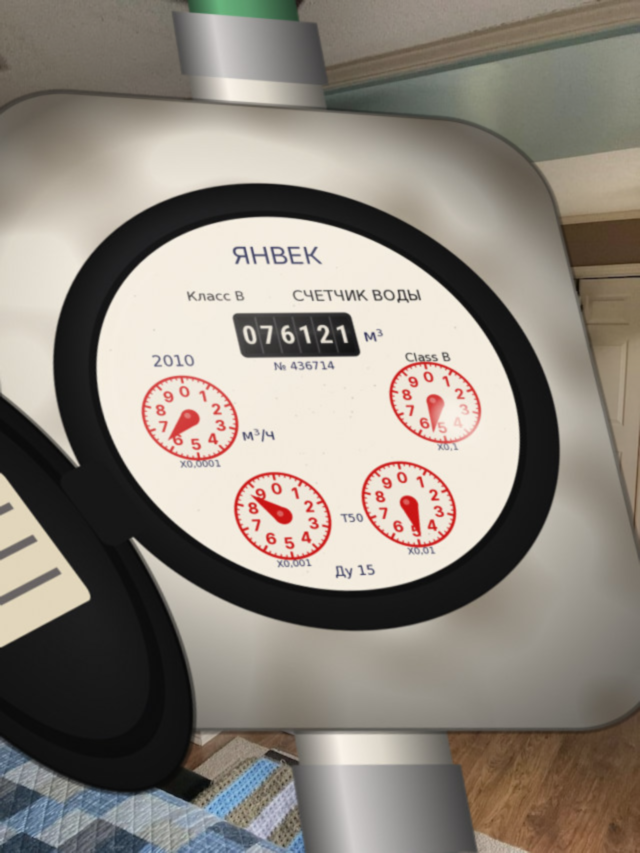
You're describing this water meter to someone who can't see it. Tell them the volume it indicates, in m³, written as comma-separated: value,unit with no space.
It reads 76121.5486,m³
